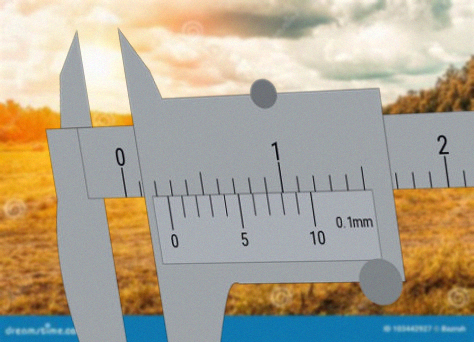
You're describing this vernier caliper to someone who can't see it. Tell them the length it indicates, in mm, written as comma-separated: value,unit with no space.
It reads 2.7,mm
